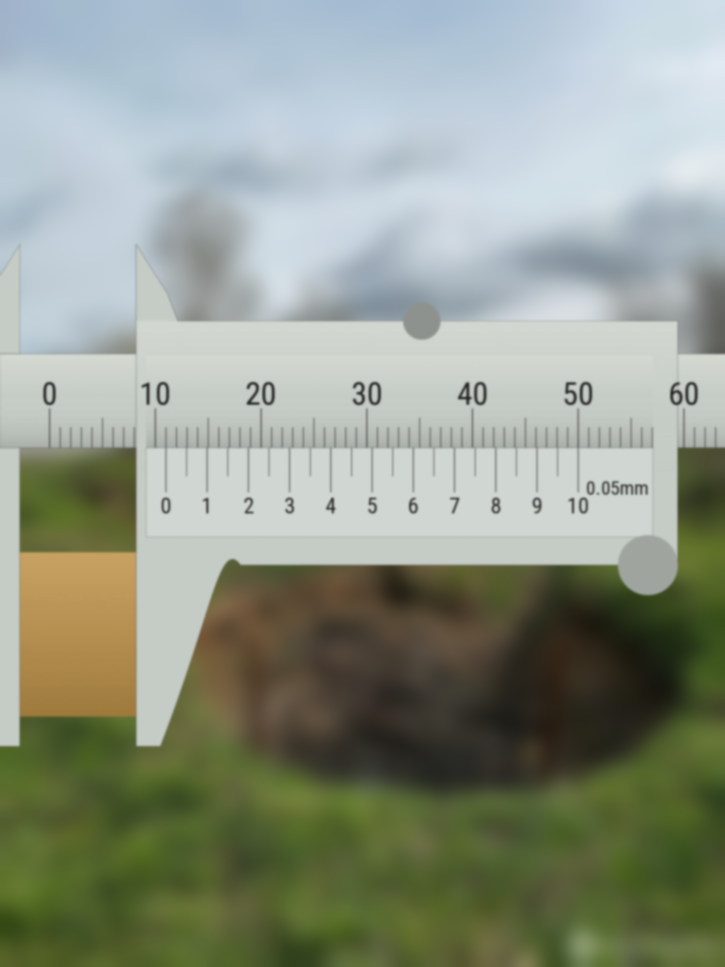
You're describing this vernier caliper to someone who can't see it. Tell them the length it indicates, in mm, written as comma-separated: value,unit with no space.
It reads 11.0,mm
